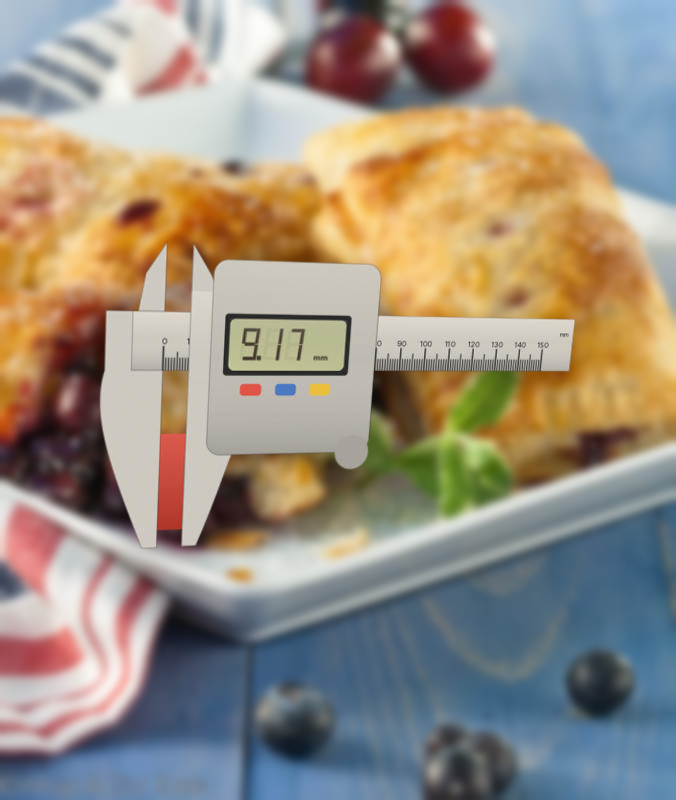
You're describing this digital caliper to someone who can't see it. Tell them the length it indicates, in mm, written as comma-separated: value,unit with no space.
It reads 9.17,mm
